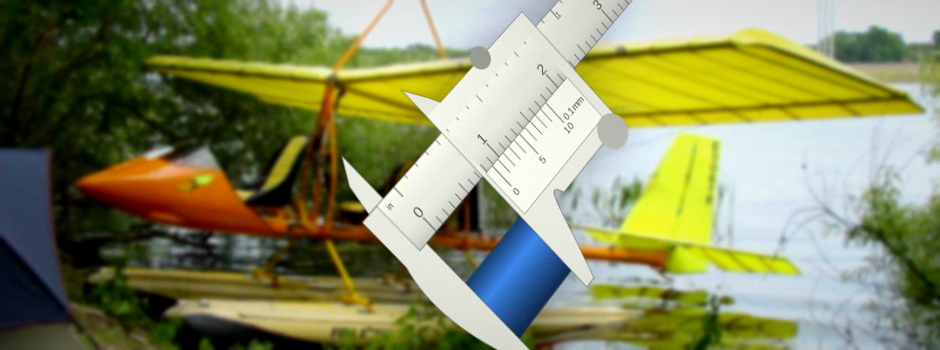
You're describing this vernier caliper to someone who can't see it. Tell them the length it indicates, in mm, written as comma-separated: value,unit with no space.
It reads 8.8,mm
